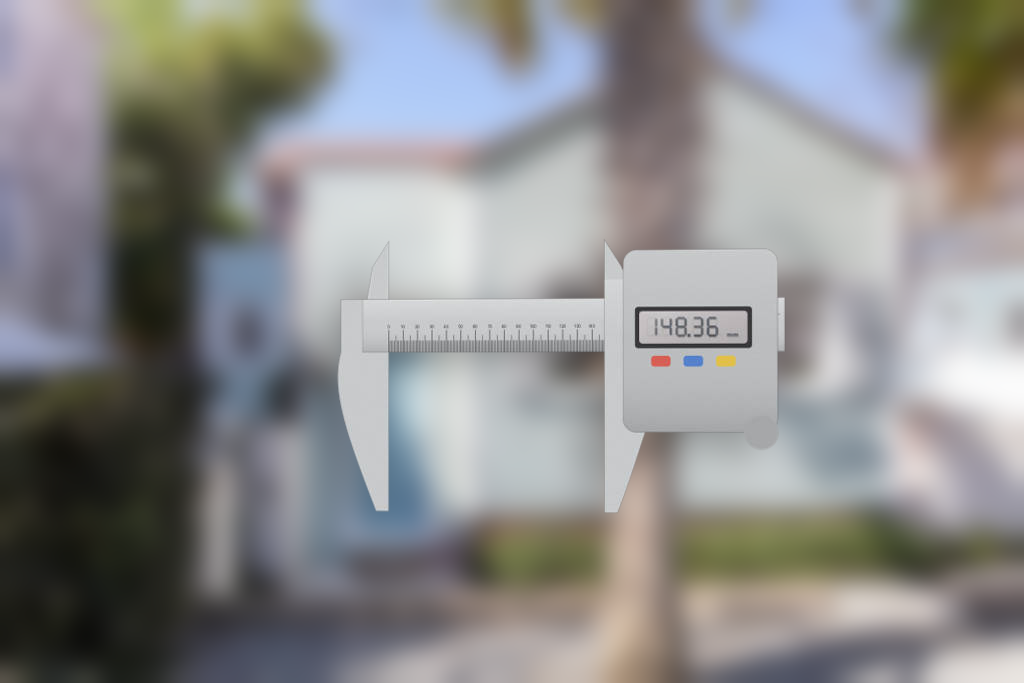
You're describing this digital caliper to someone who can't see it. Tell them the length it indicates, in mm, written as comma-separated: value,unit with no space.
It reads 148.36,mm
